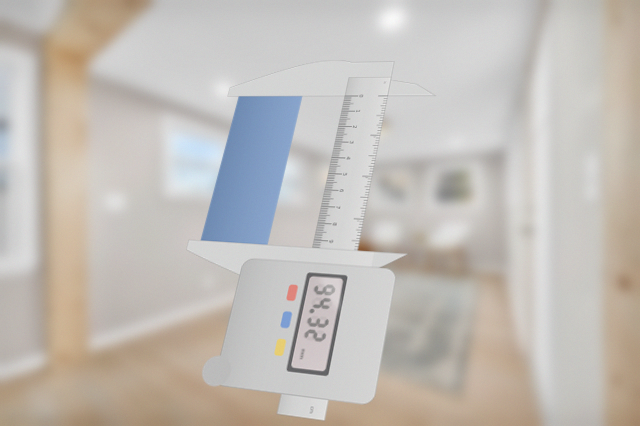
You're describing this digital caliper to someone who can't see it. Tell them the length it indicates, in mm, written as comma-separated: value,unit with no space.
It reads 94.32,mm
